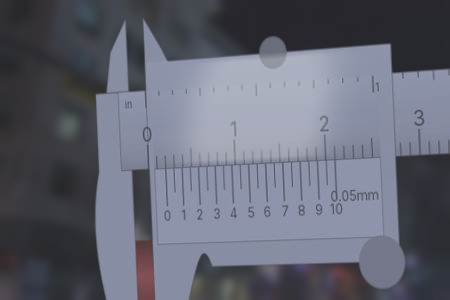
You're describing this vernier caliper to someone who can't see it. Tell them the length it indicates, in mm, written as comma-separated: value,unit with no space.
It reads 2.0,mm
